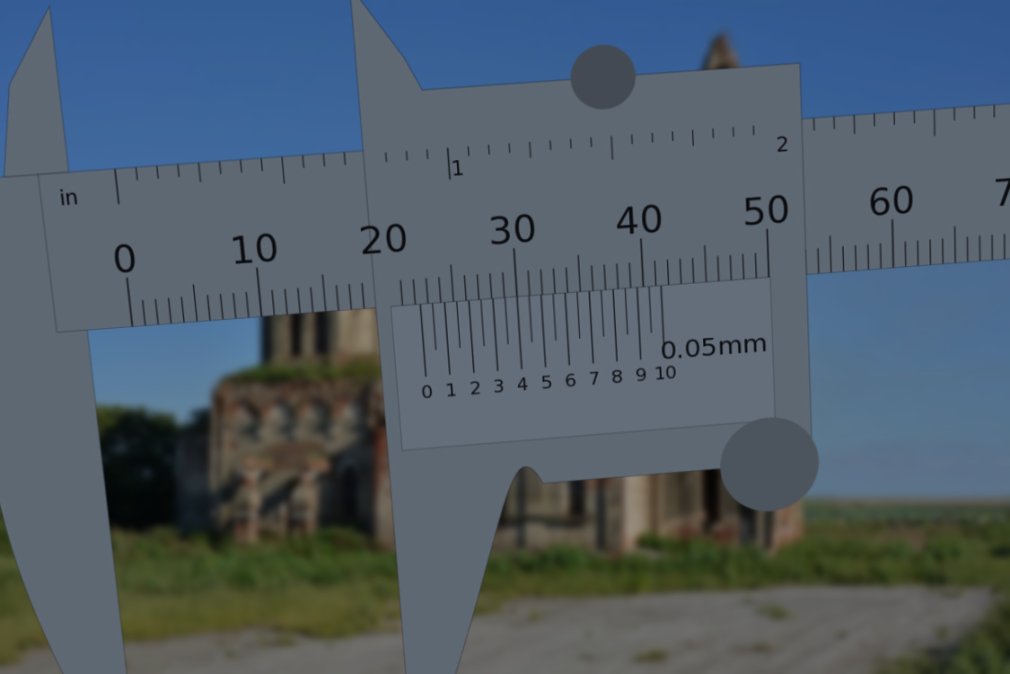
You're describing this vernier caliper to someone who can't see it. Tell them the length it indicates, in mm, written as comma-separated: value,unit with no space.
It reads 22.4,mm
